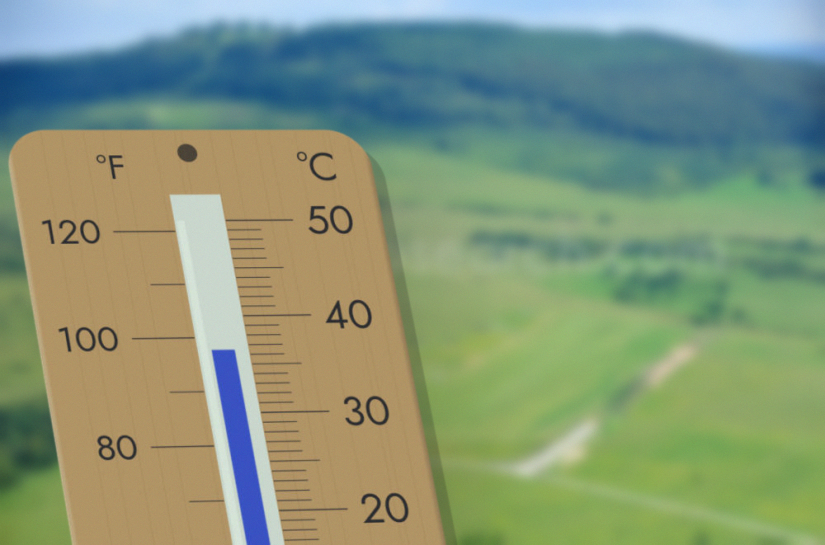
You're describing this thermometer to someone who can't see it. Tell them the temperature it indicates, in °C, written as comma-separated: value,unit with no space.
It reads 36.5,°C
